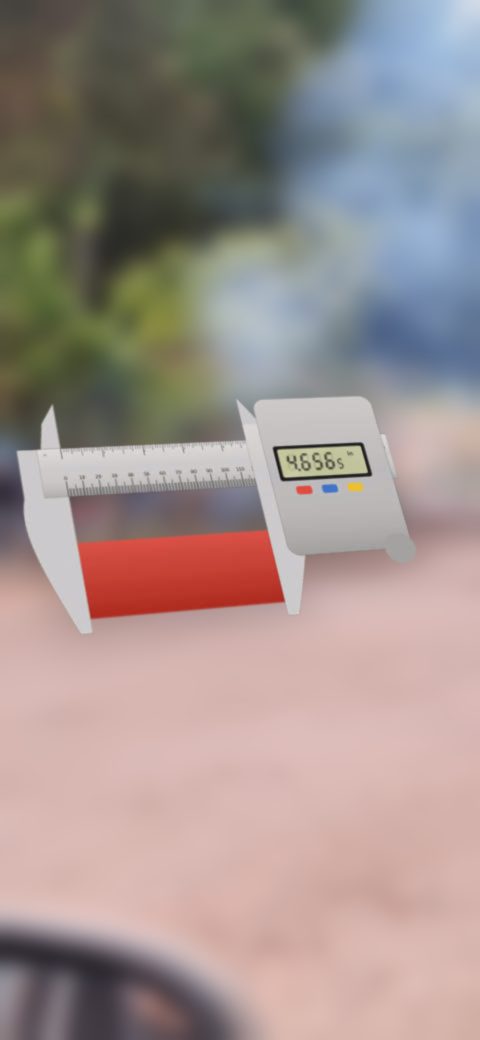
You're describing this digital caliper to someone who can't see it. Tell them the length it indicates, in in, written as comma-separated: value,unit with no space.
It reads 4.6565,in
